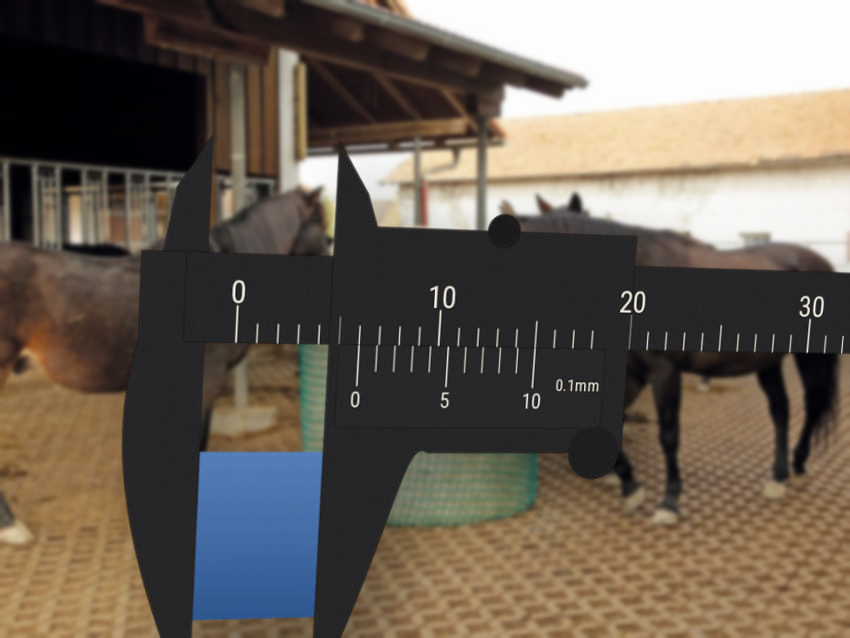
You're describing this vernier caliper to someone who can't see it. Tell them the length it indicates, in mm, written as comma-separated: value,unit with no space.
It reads 6.0,mm
